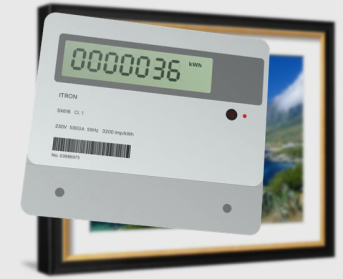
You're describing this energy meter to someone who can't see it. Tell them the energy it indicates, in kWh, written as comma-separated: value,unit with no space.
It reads 36,kWh
